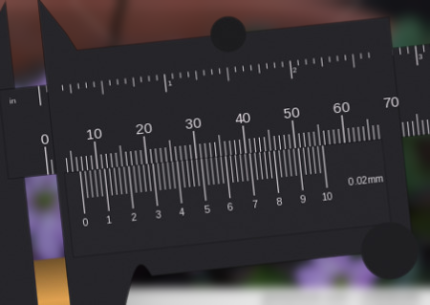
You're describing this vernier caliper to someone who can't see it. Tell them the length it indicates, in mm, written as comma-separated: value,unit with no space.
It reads 6.5,mm
